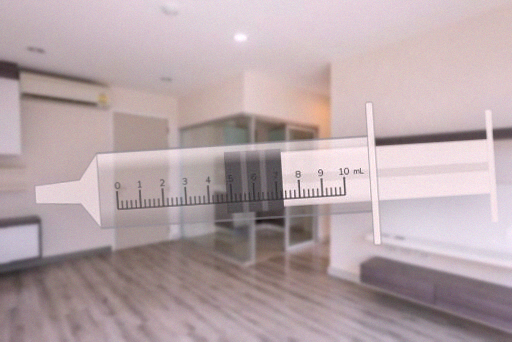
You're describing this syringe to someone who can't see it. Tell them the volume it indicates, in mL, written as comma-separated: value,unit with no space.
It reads 4.8,mL
